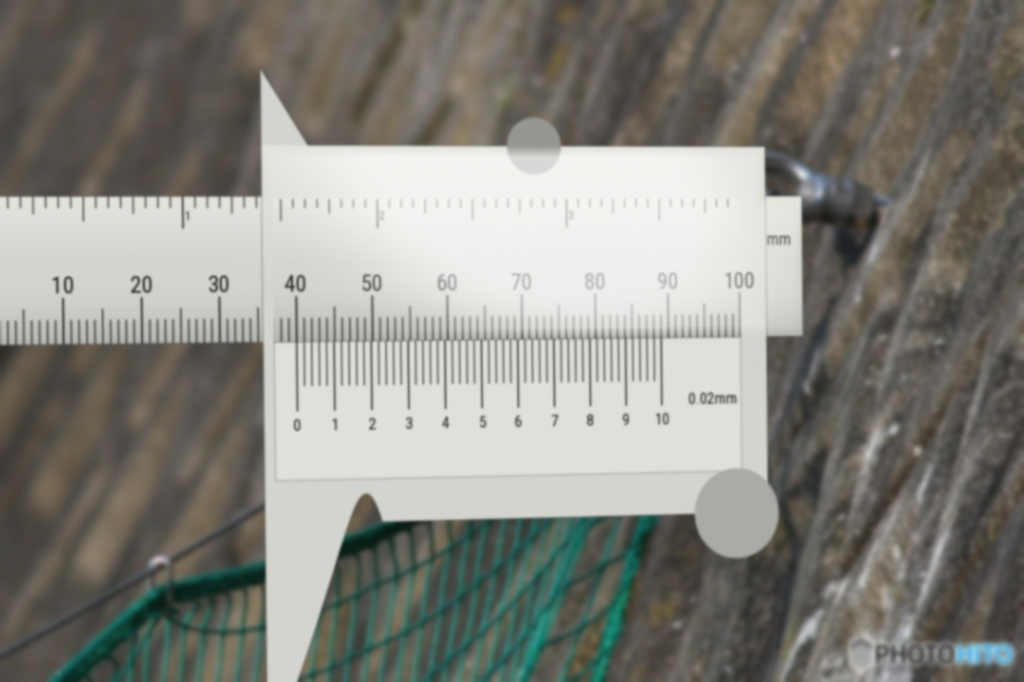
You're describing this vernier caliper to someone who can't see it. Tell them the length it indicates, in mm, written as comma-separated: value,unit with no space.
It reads 40.0,mm
